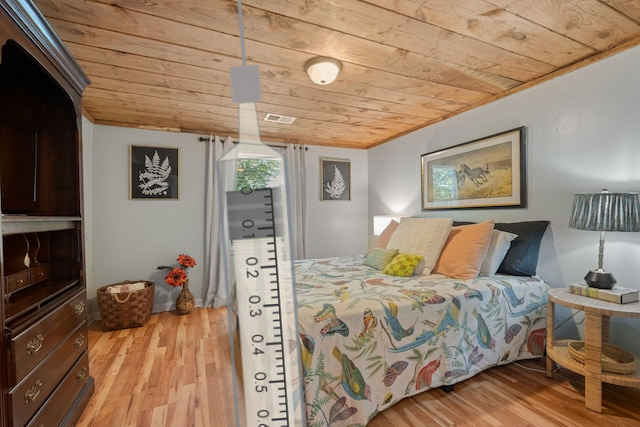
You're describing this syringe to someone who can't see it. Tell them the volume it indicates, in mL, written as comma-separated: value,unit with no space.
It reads 0,mL
